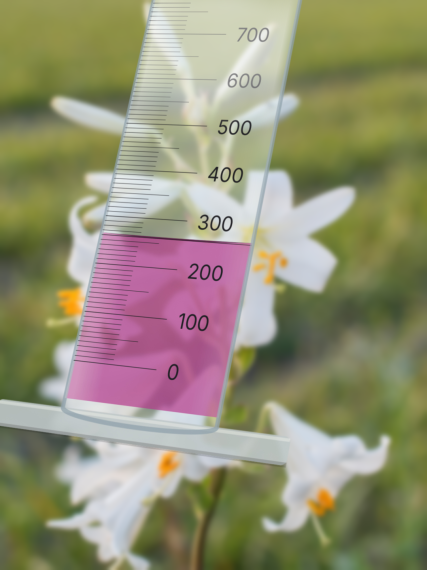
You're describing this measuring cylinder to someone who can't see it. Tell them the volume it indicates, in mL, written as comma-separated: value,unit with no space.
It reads 260,mL
